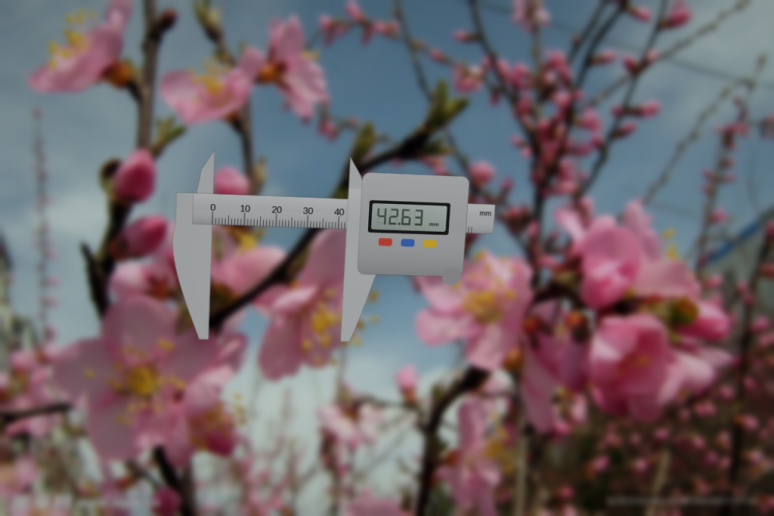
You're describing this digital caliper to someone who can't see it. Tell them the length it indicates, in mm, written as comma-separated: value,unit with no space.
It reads 42.63,mm
